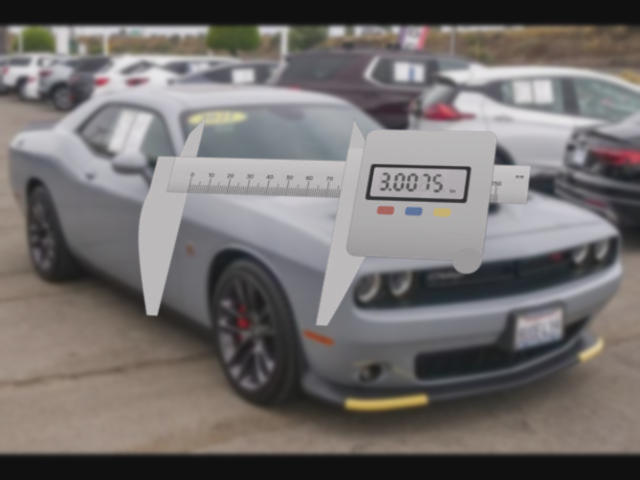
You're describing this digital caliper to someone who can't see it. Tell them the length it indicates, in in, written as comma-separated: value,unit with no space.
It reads 3.0075,in
